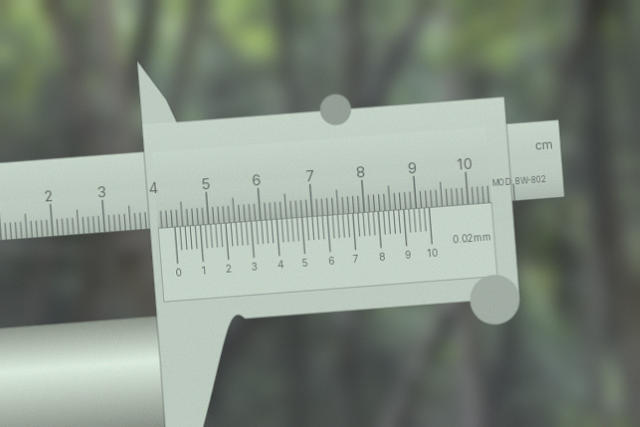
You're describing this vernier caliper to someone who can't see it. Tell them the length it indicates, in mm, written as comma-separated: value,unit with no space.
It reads 43.5,mm
